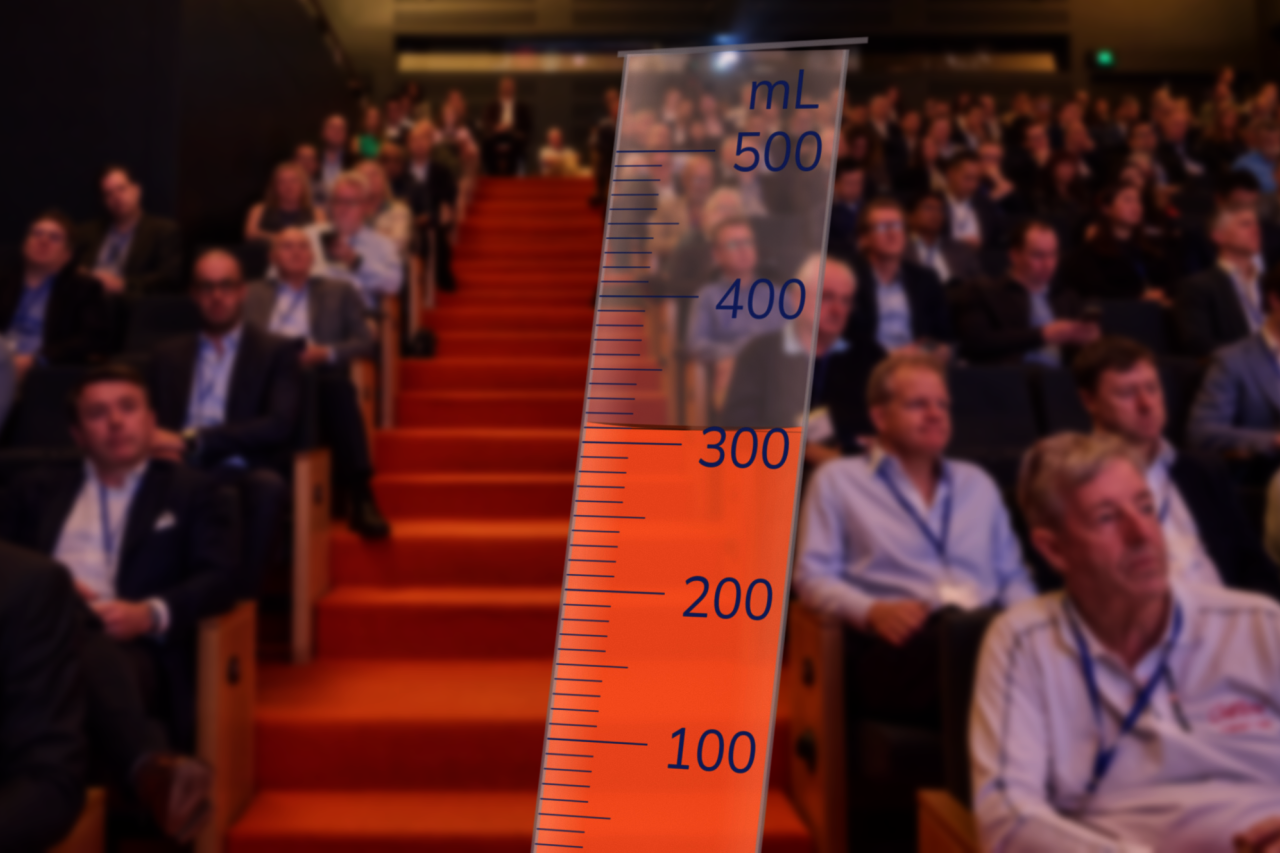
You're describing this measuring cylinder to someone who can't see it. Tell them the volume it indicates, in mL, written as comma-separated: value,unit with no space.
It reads 310,mL
